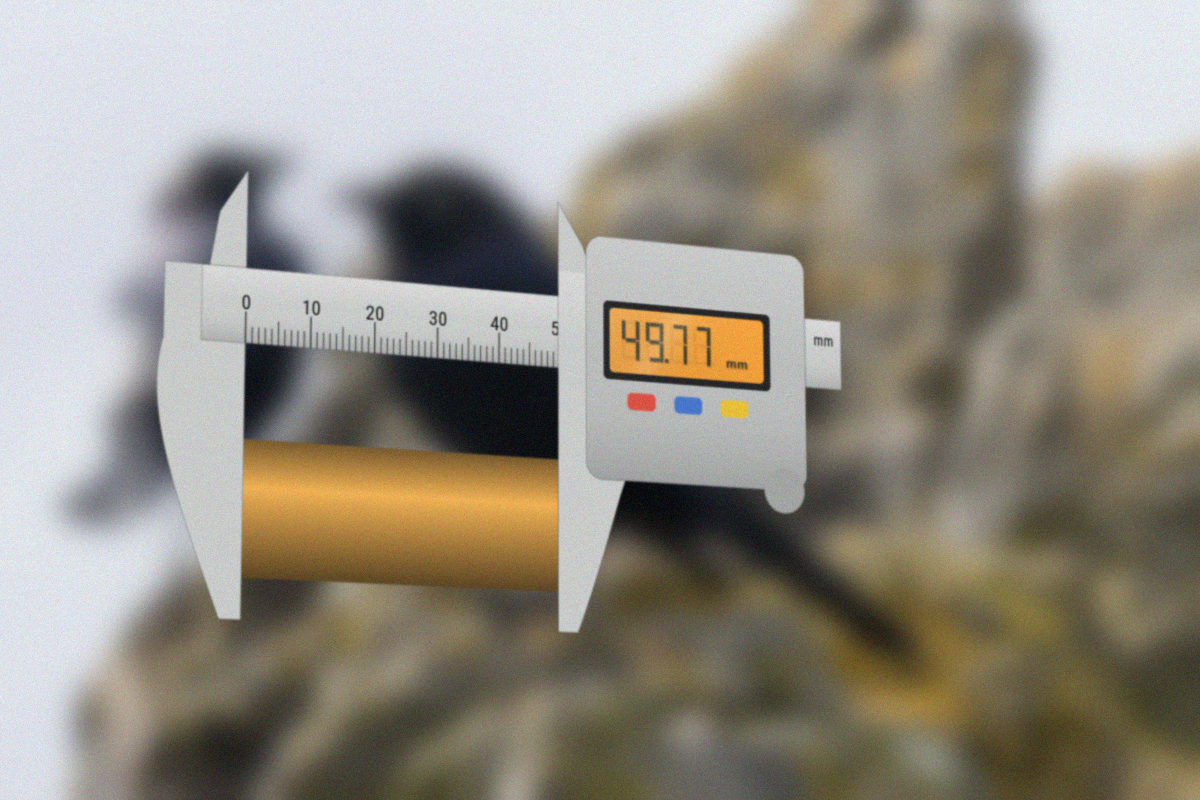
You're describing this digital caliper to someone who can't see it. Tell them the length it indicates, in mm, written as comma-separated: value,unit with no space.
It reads 49.77,mm
